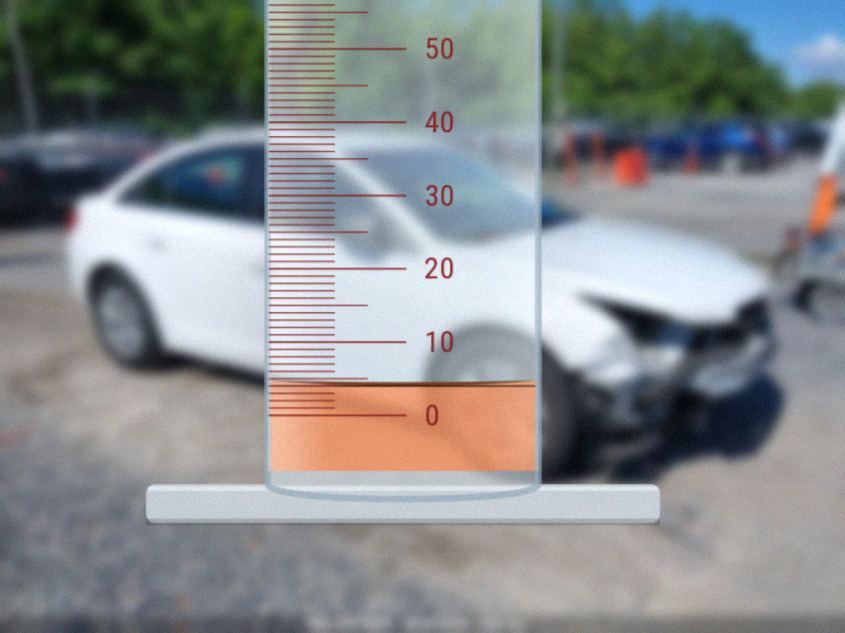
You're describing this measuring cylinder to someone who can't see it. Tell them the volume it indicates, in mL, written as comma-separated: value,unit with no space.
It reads 4,mL
